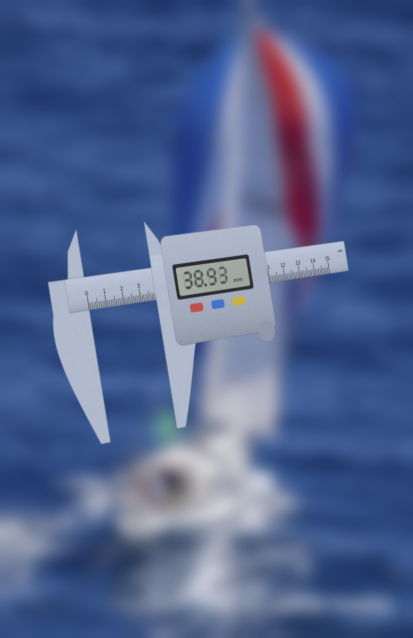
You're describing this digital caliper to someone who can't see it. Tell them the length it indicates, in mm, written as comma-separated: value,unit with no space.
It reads 38.93,mm
